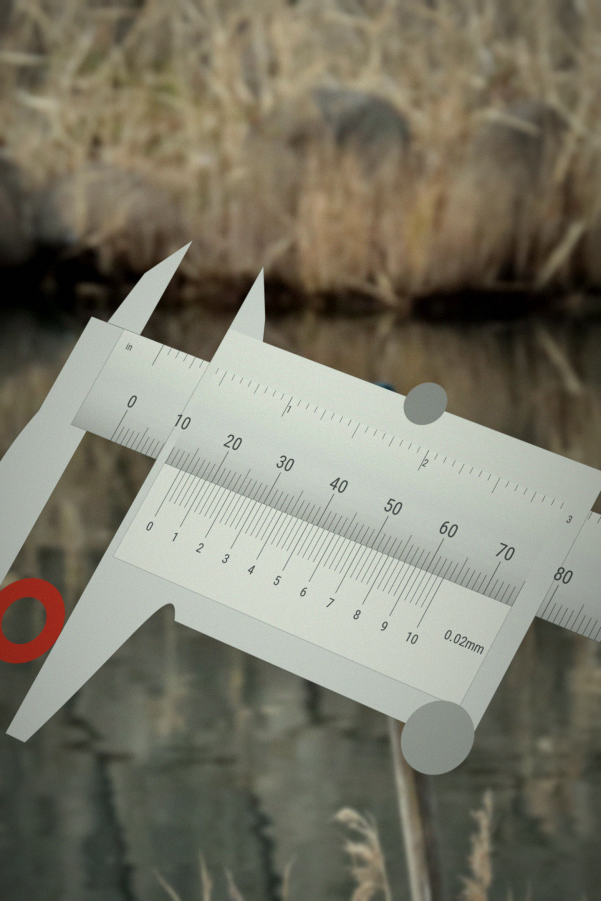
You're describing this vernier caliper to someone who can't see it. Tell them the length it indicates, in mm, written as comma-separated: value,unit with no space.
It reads 14.0,mm
